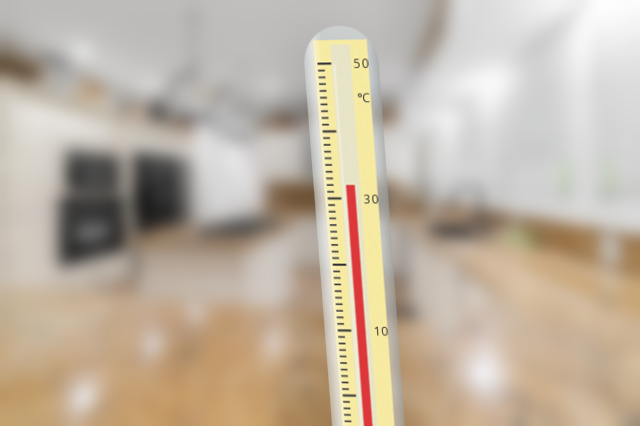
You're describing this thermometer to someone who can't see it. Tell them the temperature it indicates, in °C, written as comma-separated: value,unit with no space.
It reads 32,°C
